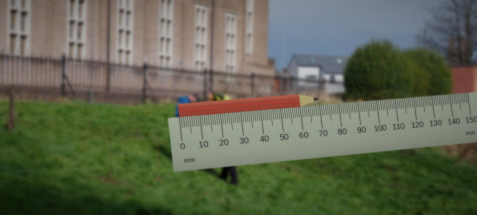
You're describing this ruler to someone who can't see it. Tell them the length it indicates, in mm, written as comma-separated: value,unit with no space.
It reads 70,mm
